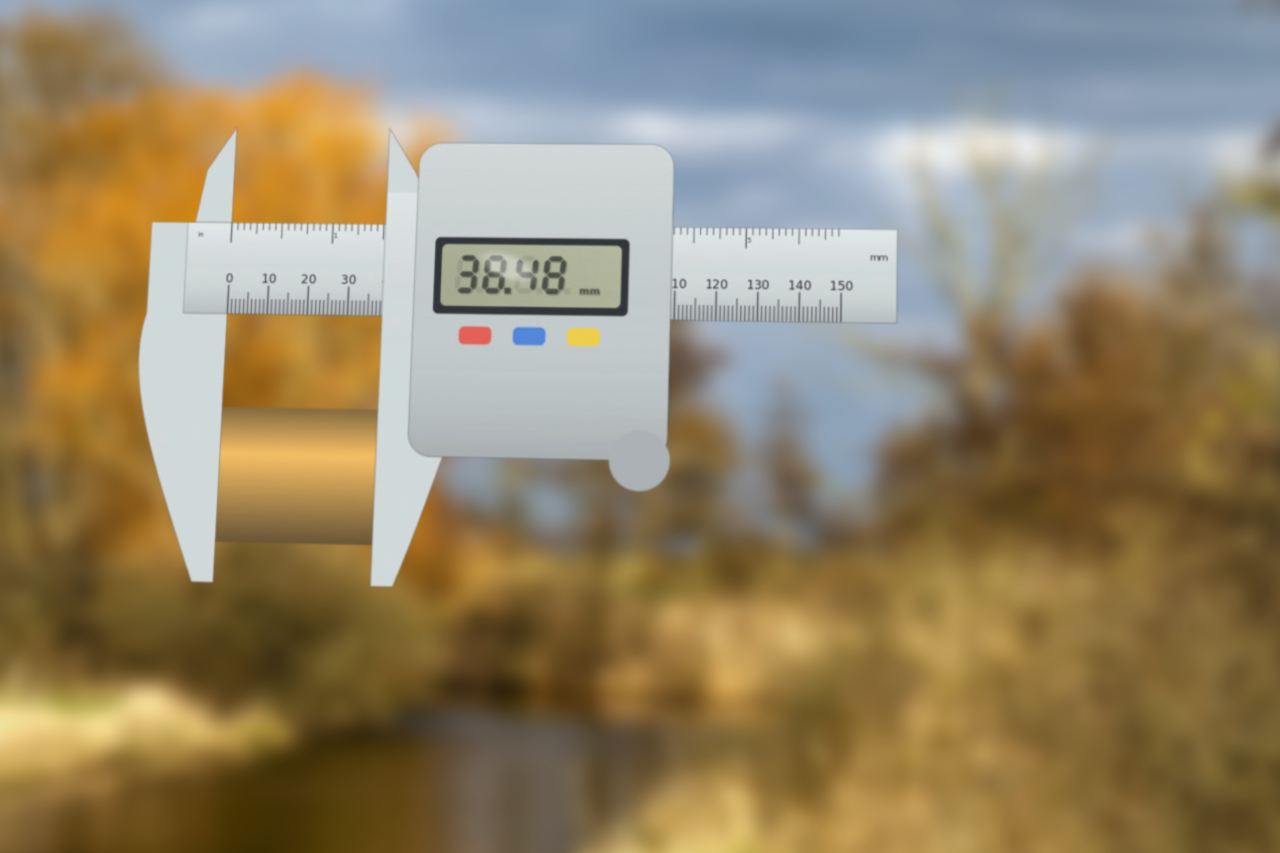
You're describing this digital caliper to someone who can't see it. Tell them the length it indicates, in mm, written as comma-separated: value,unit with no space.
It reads 38.48,mm
